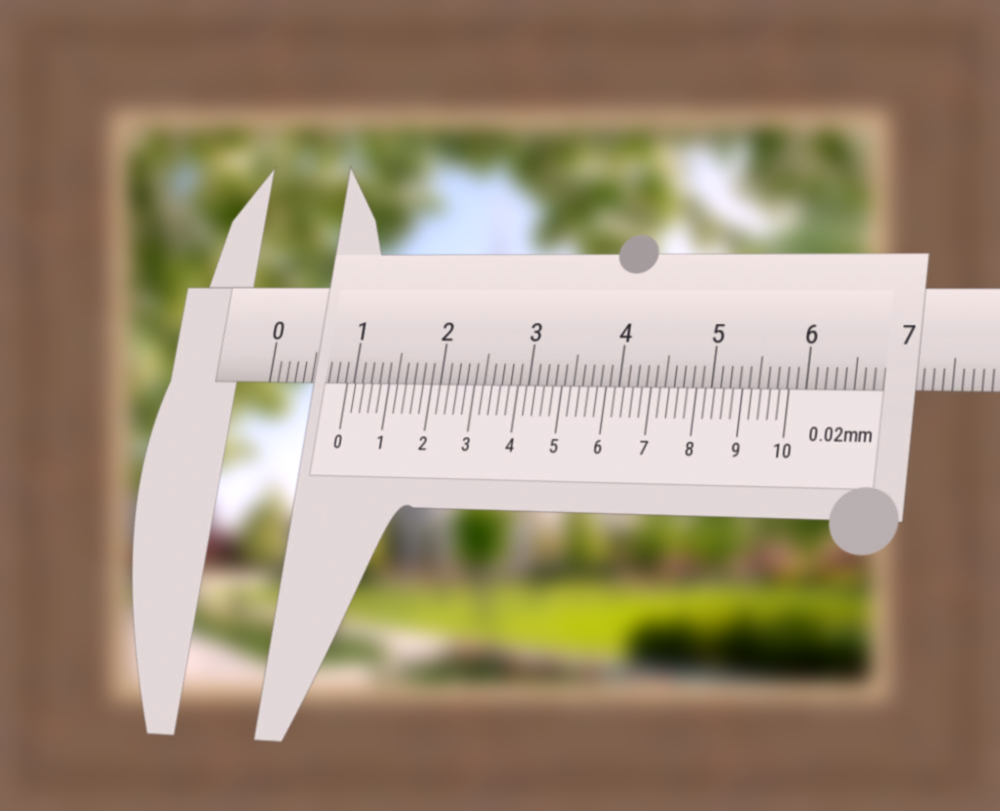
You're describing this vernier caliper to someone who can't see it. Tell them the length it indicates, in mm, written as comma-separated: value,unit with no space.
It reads 9.2,mm
